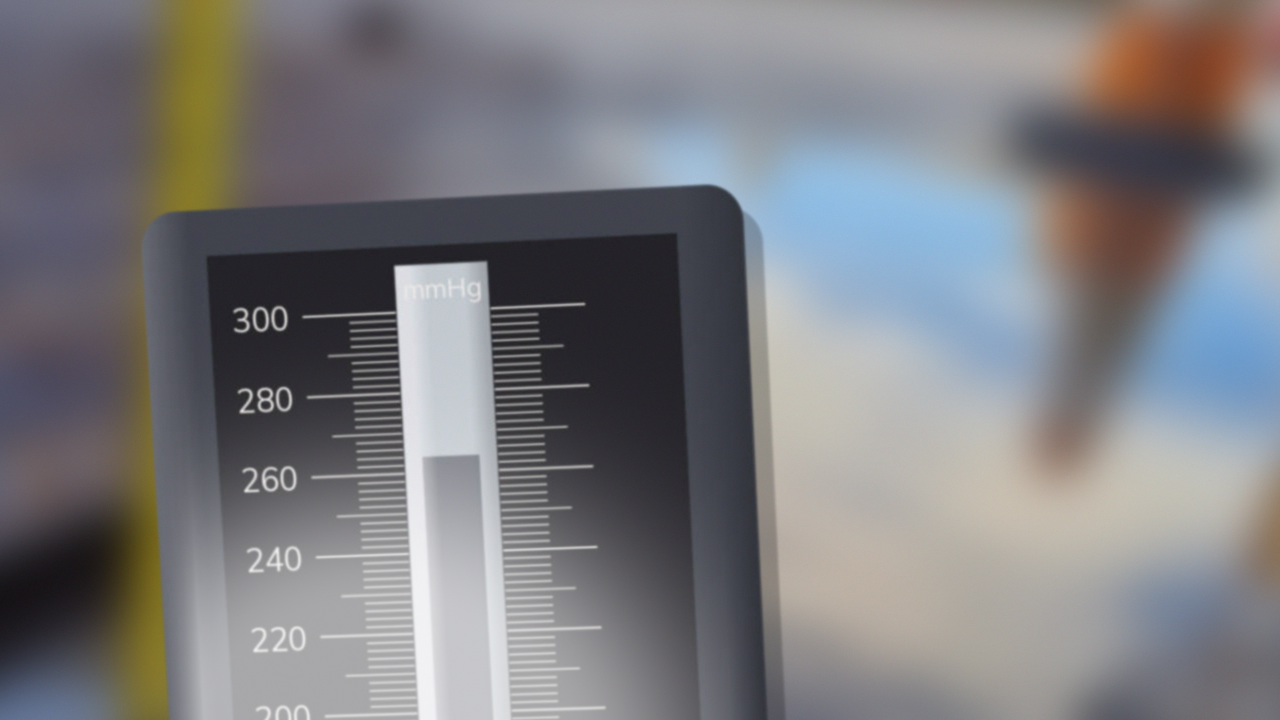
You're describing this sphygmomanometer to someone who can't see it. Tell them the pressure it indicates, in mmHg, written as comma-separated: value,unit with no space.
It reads 264,mmHg
